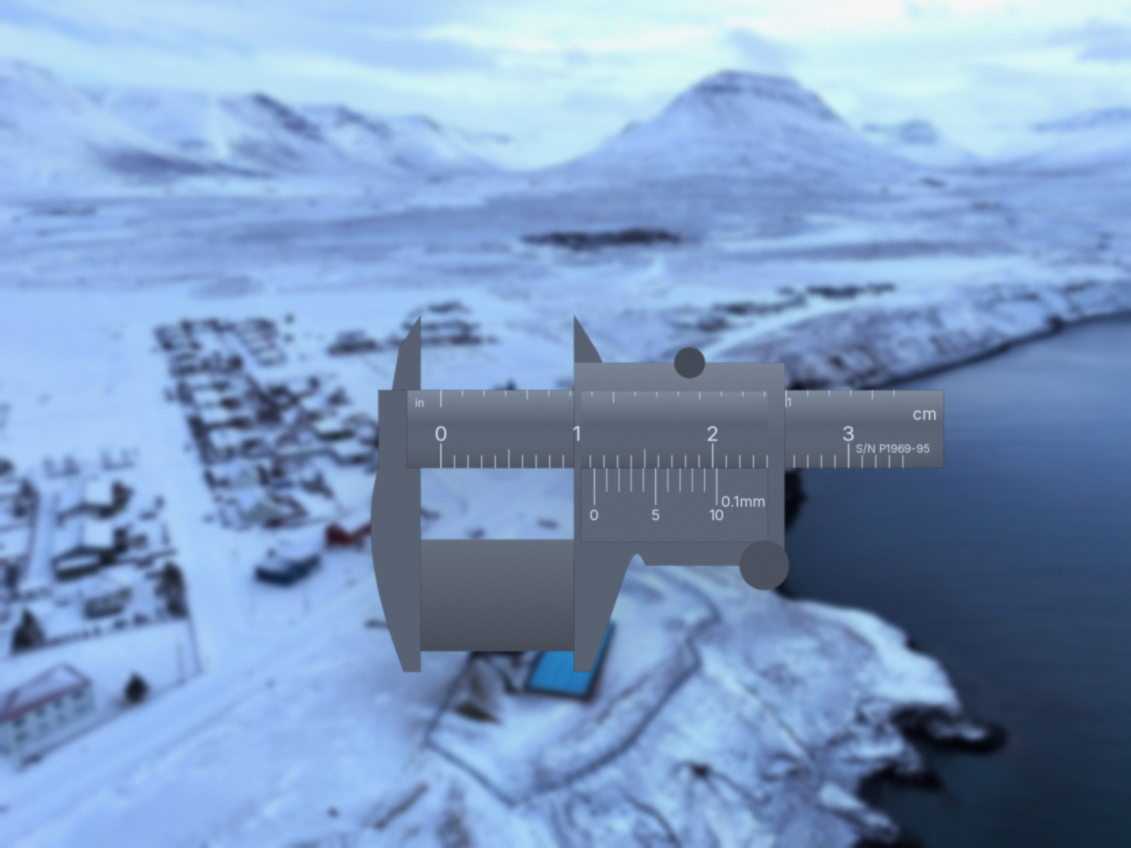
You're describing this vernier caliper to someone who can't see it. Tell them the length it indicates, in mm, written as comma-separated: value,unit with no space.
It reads 11.3,mm
